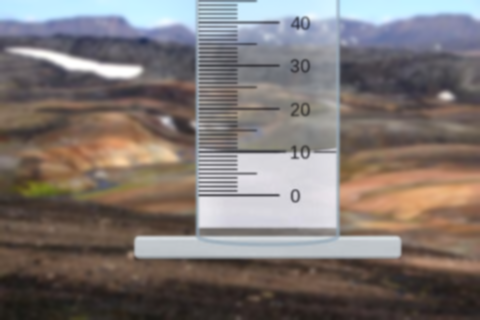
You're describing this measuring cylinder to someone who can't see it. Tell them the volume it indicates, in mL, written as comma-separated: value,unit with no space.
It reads 10,mL
